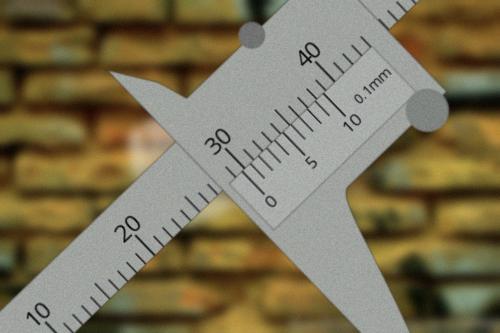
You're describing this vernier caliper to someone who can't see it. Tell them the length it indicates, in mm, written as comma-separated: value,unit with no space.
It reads 29.7,mm
